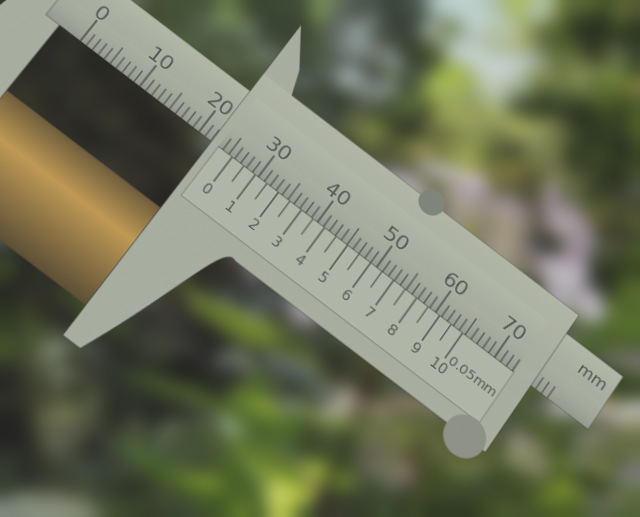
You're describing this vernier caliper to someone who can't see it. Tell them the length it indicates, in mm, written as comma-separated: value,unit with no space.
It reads 25.6,mm
